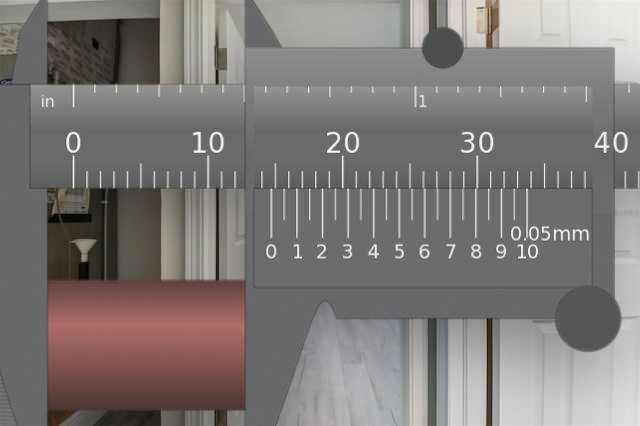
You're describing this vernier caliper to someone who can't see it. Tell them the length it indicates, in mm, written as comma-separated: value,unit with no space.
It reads 14.7,mm
